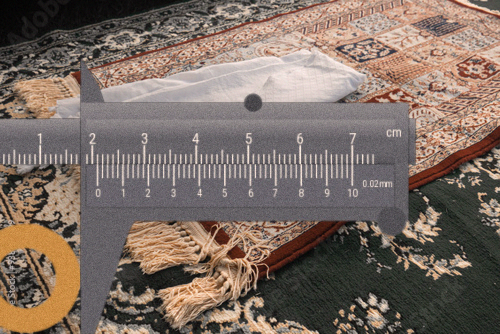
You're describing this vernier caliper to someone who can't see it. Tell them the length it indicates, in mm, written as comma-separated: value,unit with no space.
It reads 21.0,mm
